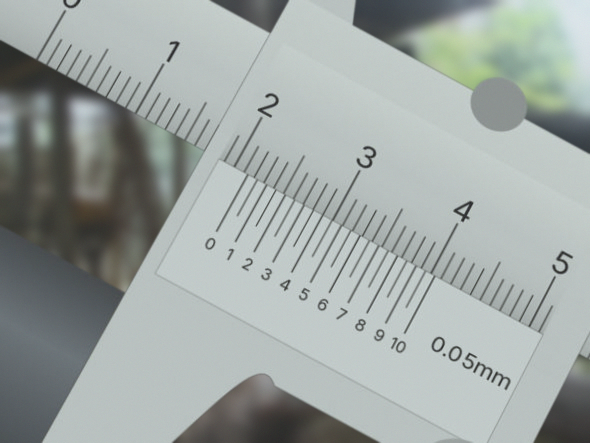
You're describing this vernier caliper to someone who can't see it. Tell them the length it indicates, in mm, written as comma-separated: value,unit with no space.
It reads 21.4,mm
